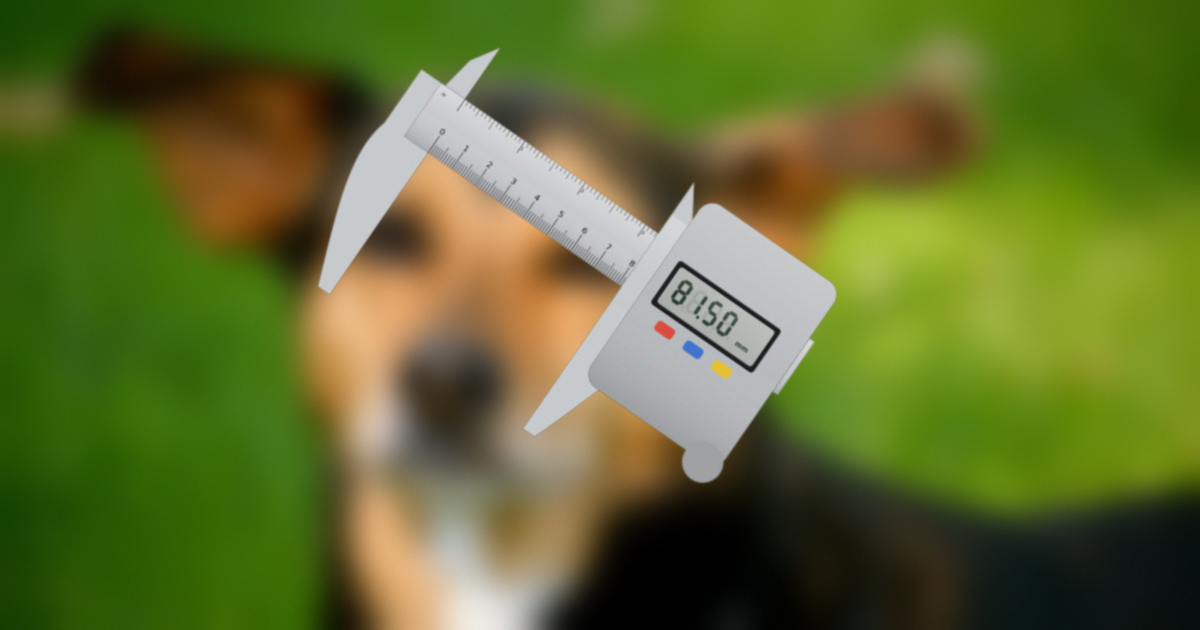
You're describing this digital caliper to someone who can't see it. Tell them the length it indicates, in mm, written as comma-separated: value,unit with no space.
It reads 81.50,mm
